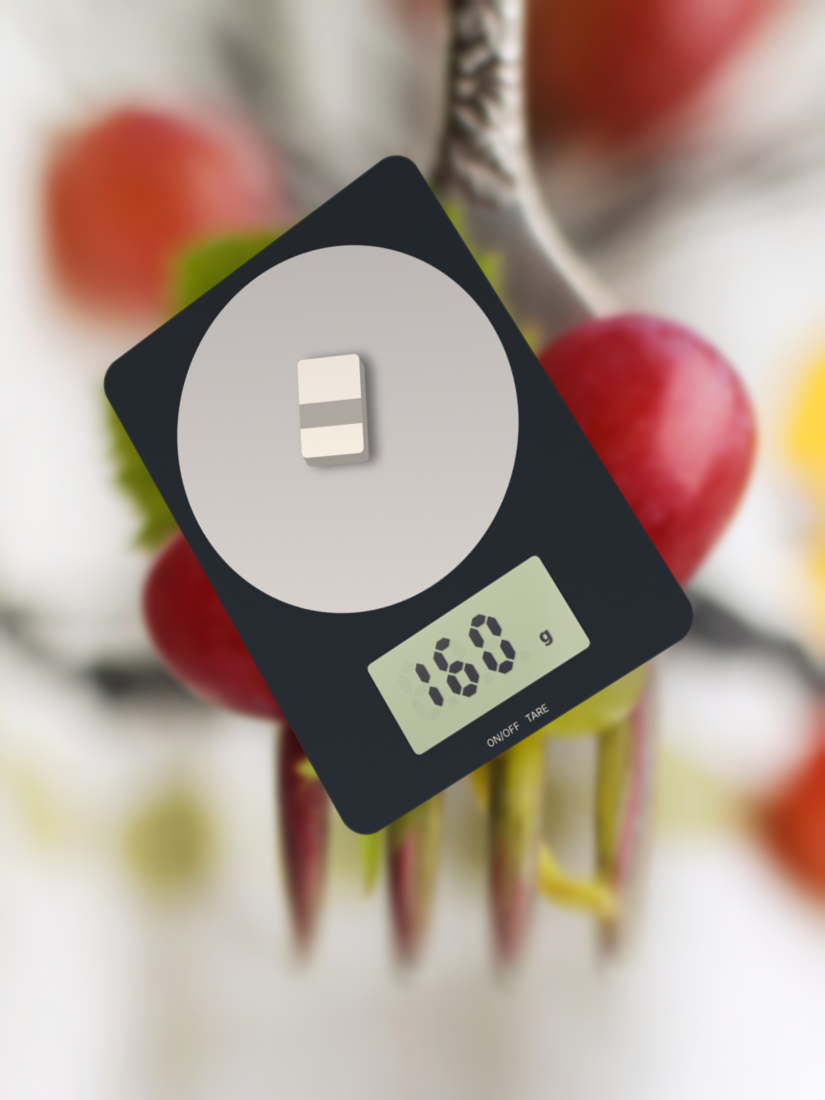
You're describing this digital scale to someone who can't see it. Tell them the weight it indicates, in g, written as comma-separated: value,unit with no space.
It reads 160,g
